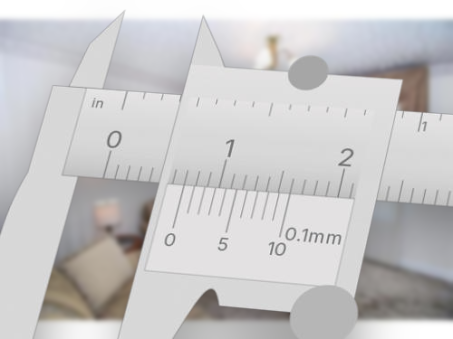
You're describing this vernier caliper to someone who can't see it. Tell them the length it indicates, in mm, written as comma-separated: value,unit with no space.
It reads 7.0,mm
